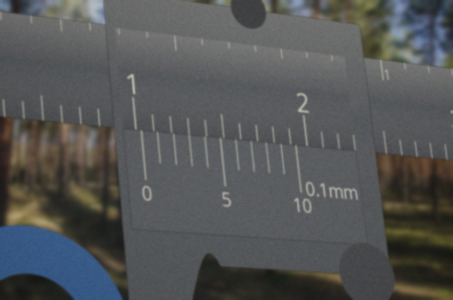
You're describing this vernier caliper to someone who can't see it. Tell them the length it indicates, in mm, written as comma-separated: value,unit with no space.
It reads 10.3,mm
